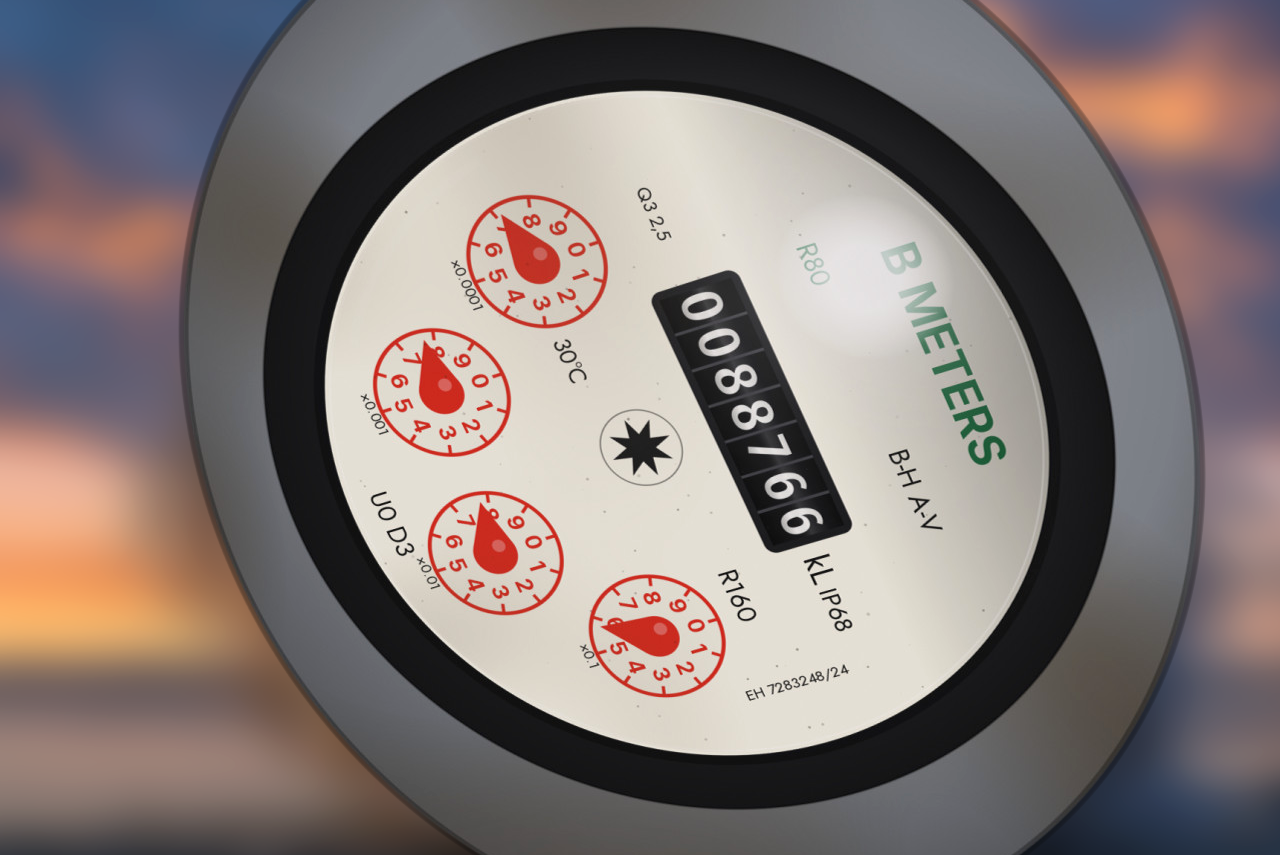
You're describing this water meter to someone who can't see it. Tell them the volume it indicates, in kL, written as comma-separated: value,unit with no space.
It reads 88766.5777,kL
